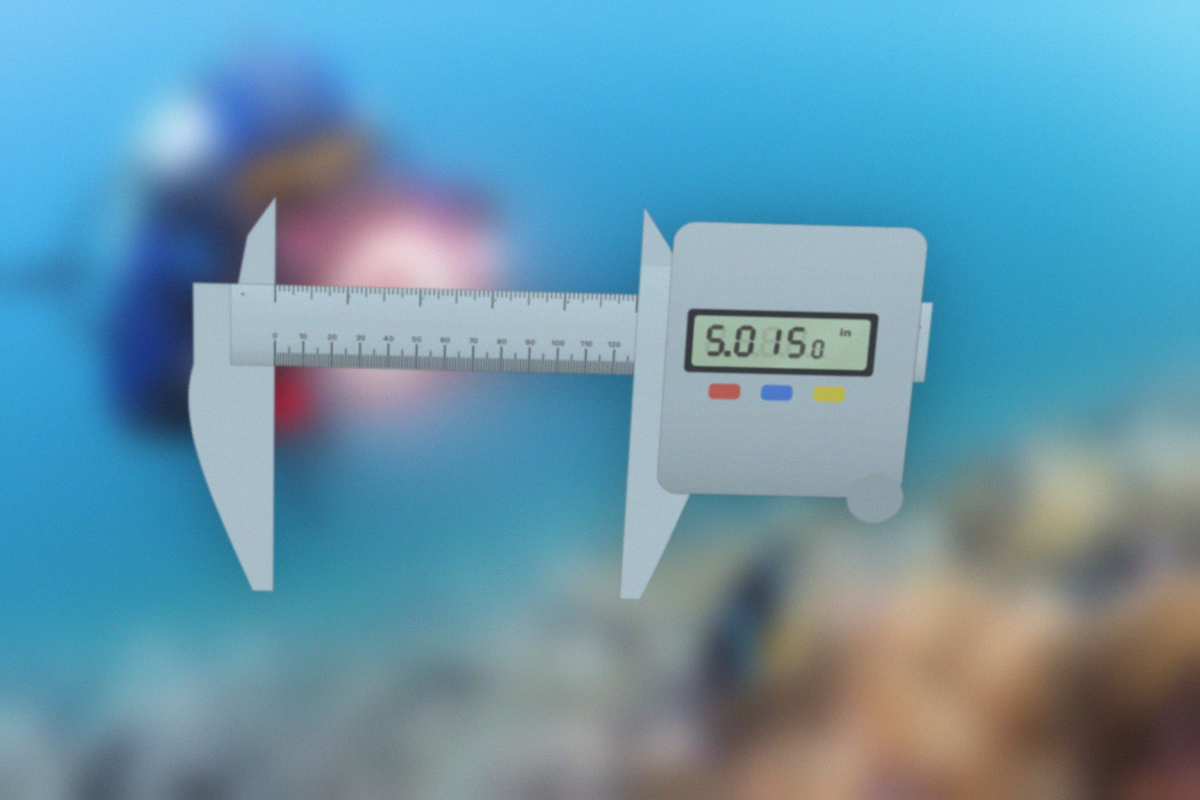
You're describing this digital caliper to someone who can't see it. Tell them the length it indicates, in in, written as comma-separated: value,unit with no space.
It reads 5.0150,in
